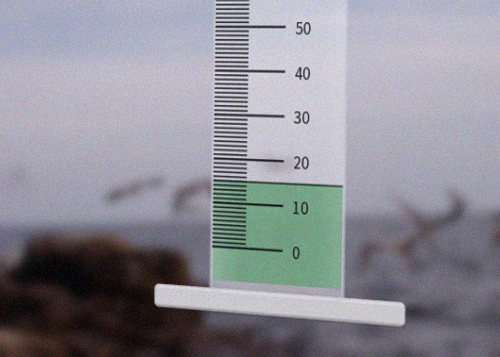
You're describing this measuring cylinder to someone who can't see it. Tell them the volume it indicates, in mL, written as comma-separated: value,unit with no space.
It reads 15,mL
